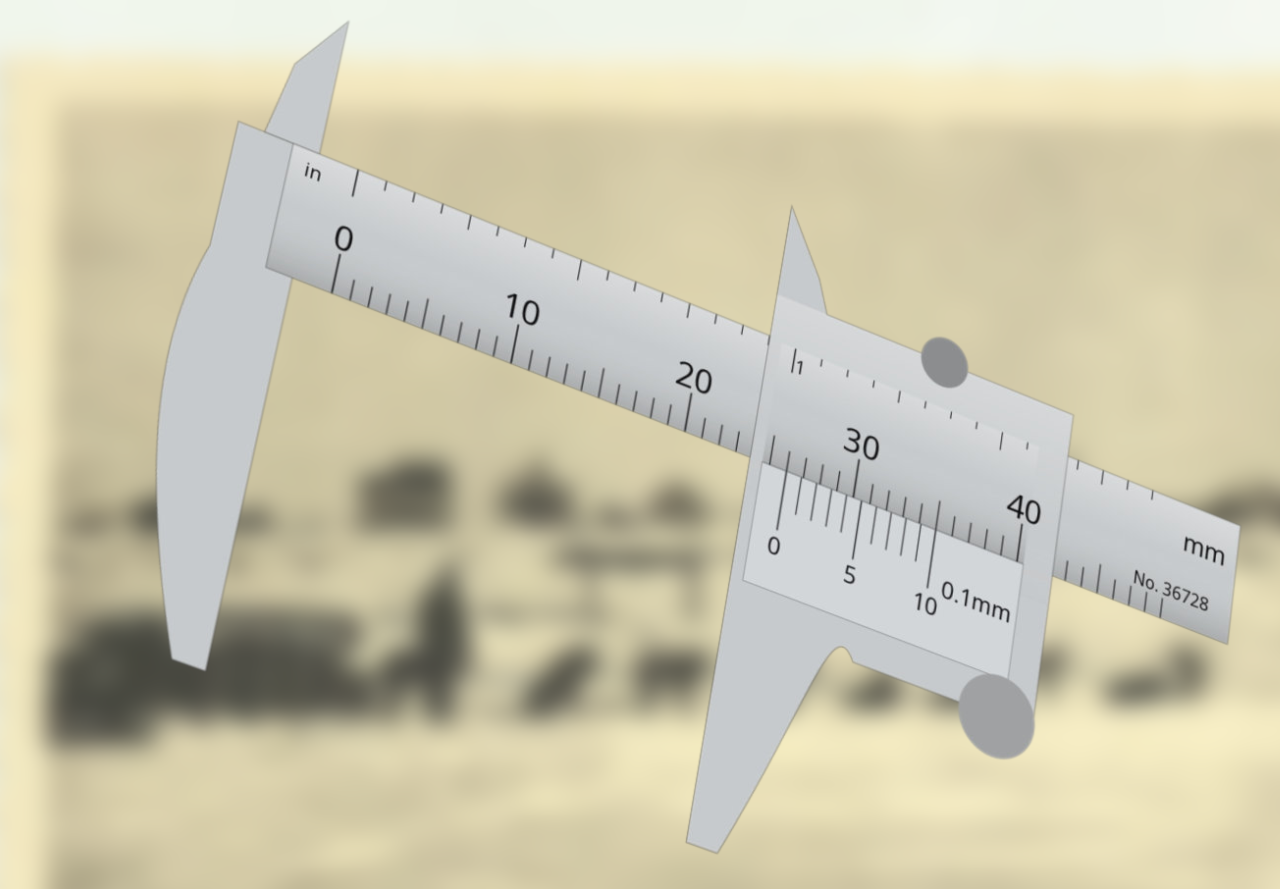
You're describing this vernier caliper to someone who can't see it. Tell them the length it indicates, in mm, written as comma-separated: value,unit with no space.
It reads 26.0,mm
